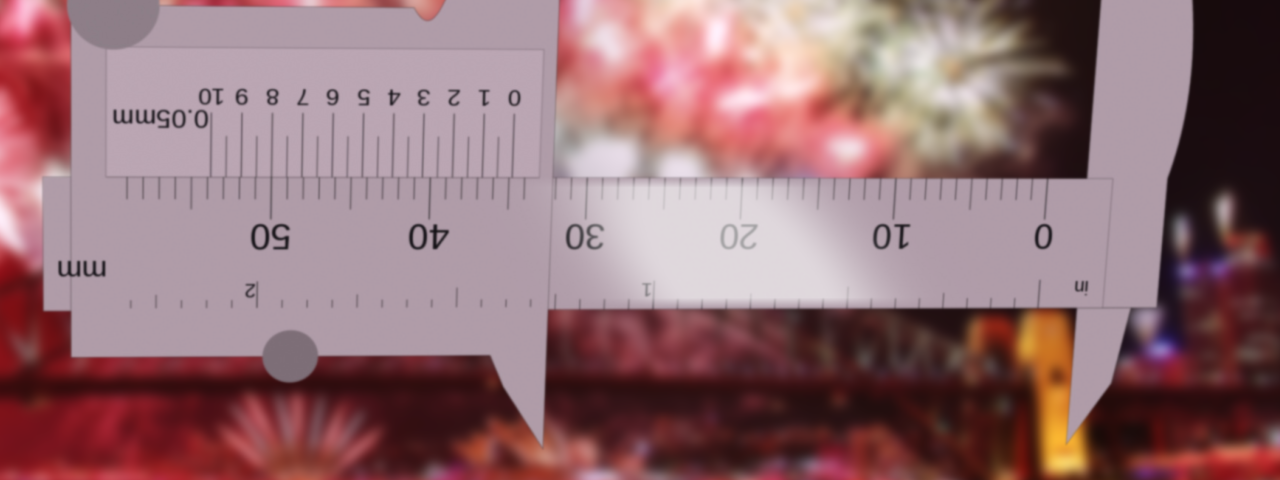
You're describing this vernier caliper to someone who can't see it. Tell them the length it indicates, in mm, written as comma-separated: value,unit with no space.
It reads 34.8,mm
